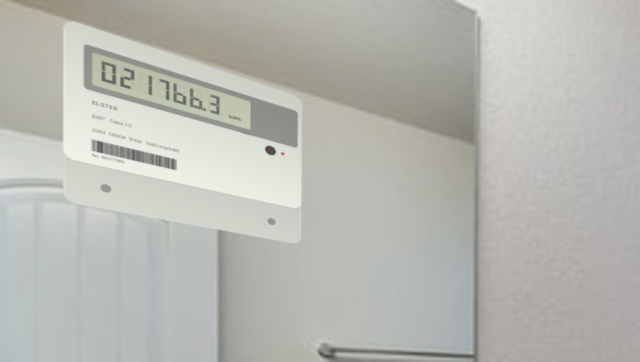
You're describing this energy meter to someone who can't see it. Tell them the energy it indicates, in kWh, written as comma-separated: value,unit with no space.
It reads 21766.3,kWh
